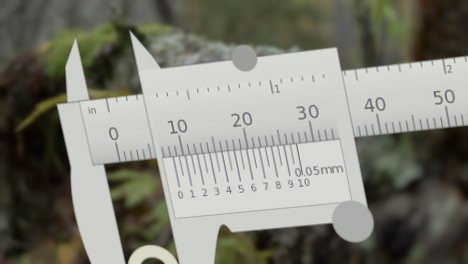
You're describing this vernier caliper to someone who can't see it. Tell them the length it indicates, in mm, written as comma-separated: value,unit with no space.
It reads 8.4,mm
